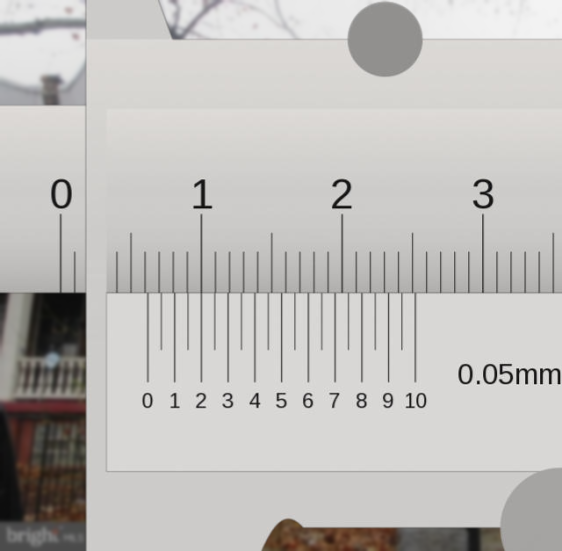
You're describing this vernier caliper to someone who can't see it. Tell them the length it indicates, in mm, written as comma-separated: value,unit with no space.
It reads 6.2,mm
